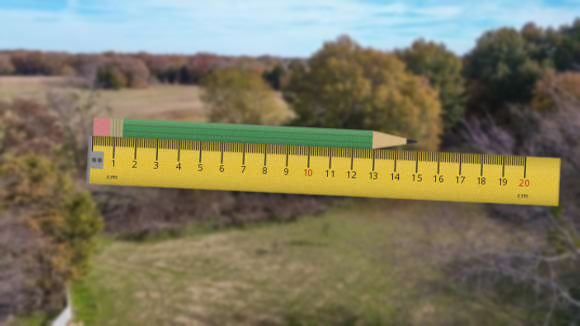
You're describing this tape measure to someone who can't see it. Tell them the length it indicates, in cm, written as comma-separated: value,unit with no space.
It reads 15,cm
